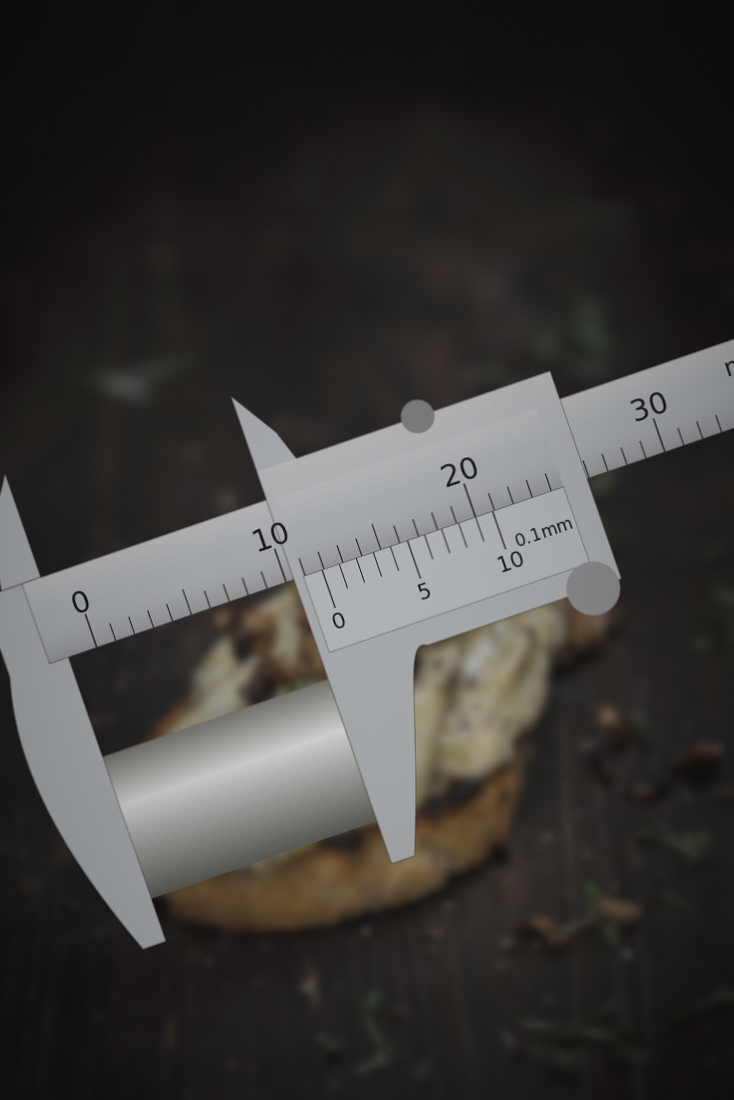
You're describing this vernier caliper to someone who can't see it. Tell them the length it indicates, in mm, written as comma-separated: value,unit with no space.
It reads 11.9,mm
